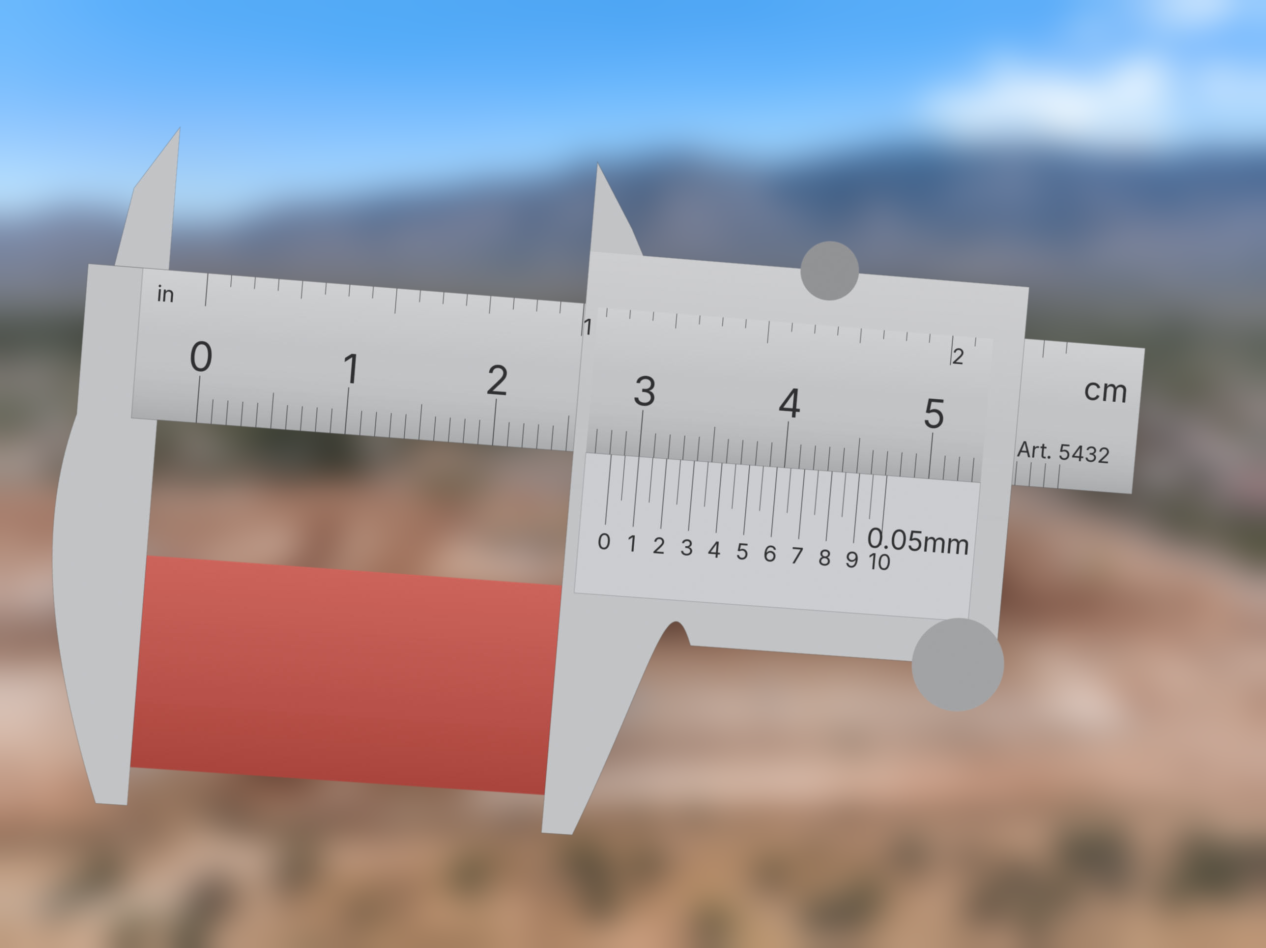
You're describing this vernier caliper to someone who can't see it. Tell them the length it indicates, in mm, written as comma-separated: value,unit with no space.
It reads 28.1,mm
